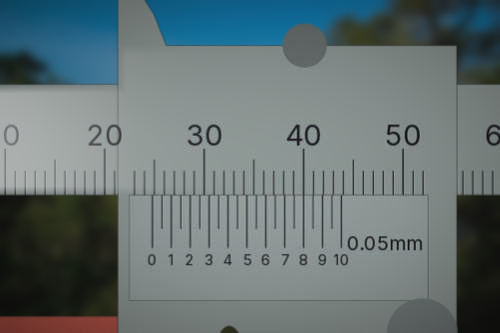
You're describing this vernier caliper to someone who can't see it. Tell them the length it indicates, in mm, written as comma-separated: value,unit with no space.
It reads 24.8,mm
